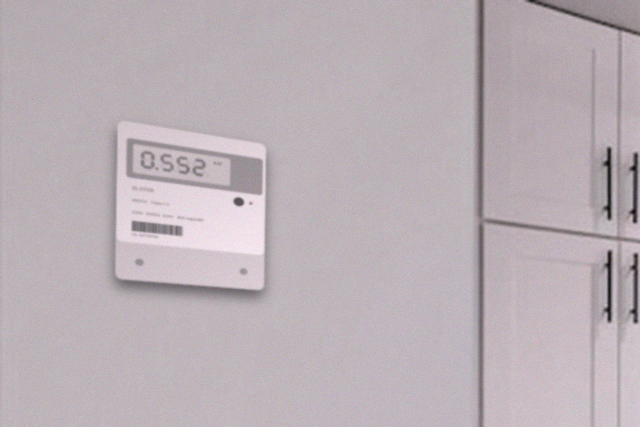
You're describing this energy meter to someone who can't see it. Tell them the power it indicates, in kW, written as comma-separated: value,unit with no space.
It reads 0.552,kW
